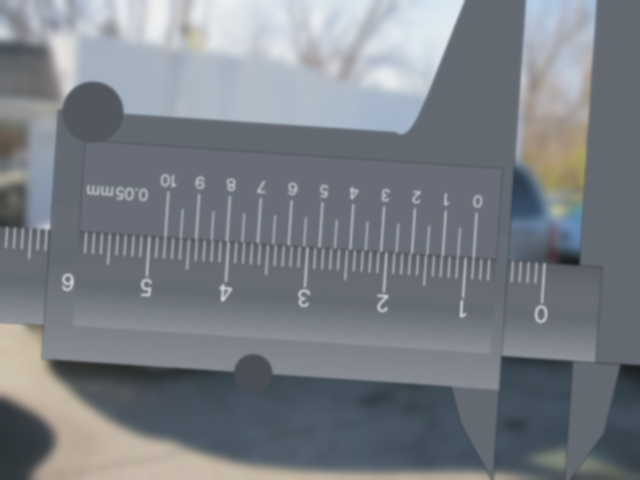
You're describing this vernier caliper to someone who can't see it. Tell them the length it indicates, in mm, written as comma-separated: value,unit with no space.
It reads 9.0,mm
